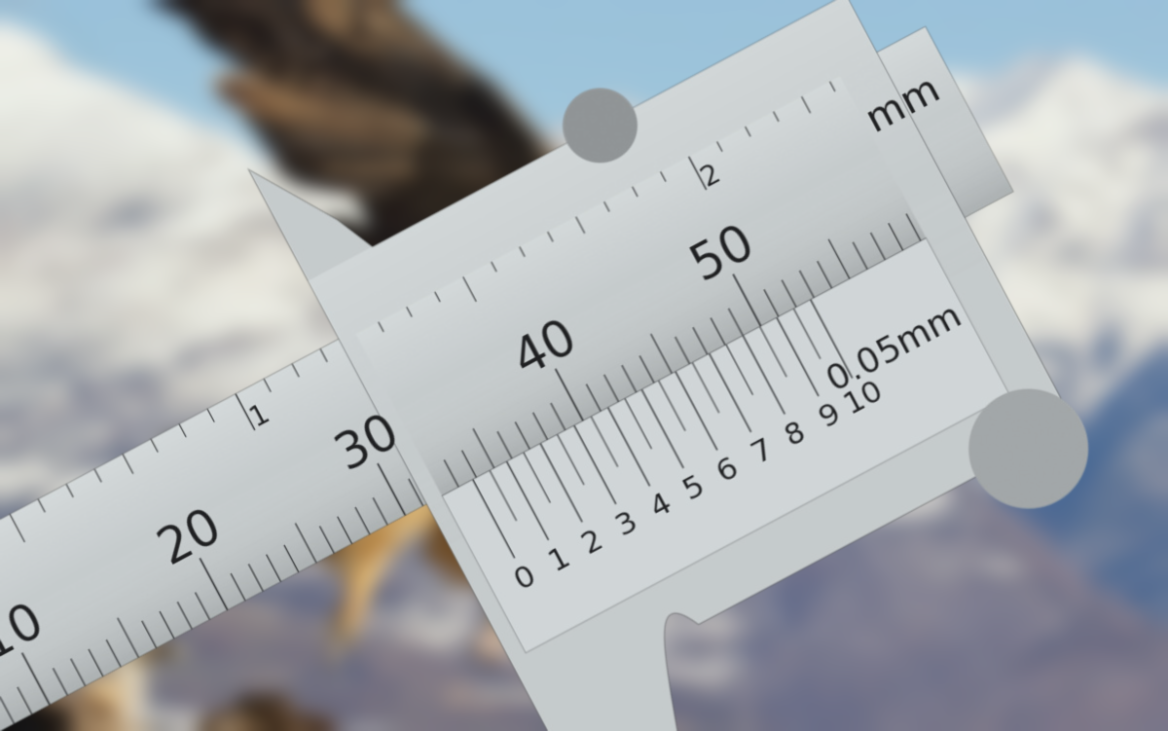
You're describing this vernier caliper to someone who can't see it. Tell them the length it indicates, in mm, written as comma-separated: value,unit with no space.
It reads 33.8,mm
